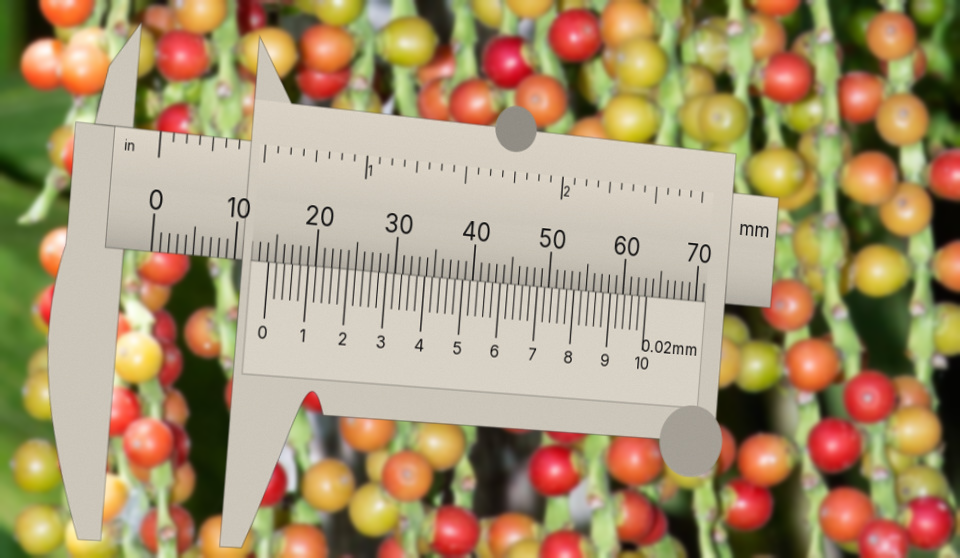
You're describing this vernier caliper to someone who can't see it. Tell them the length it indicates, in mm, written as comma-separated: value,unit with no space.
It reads 14.2,mm
